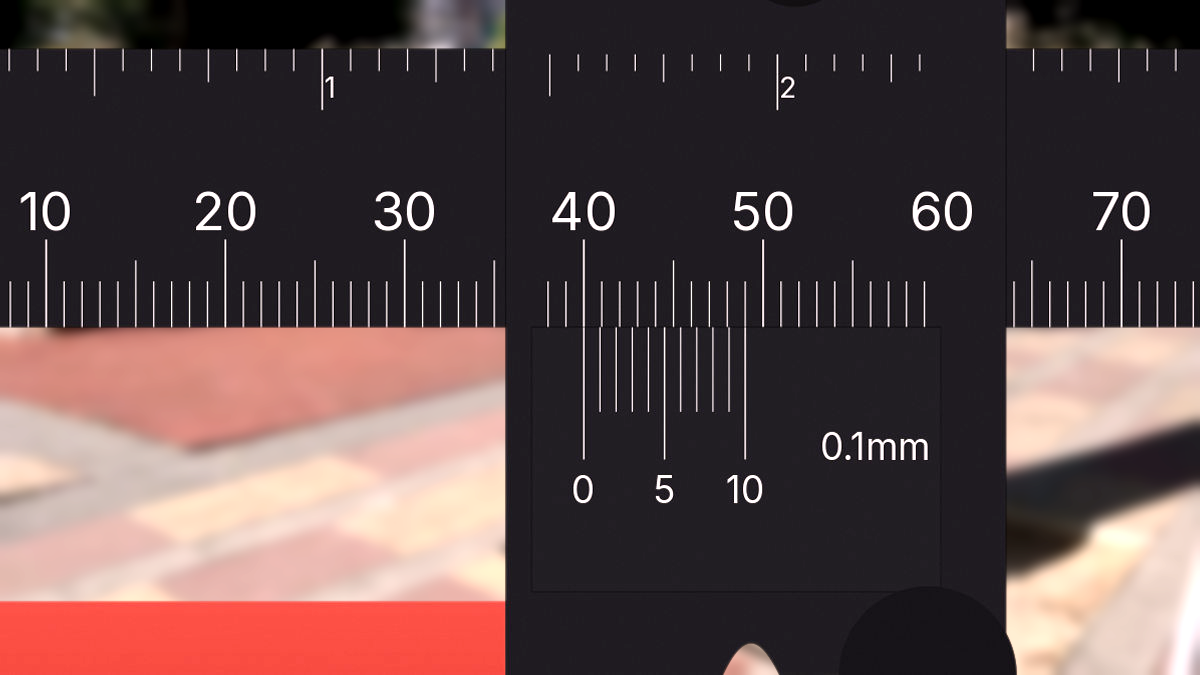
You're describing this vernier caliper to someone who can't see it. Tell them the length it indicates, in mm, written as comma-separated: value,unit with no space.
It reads 40.0,mm
